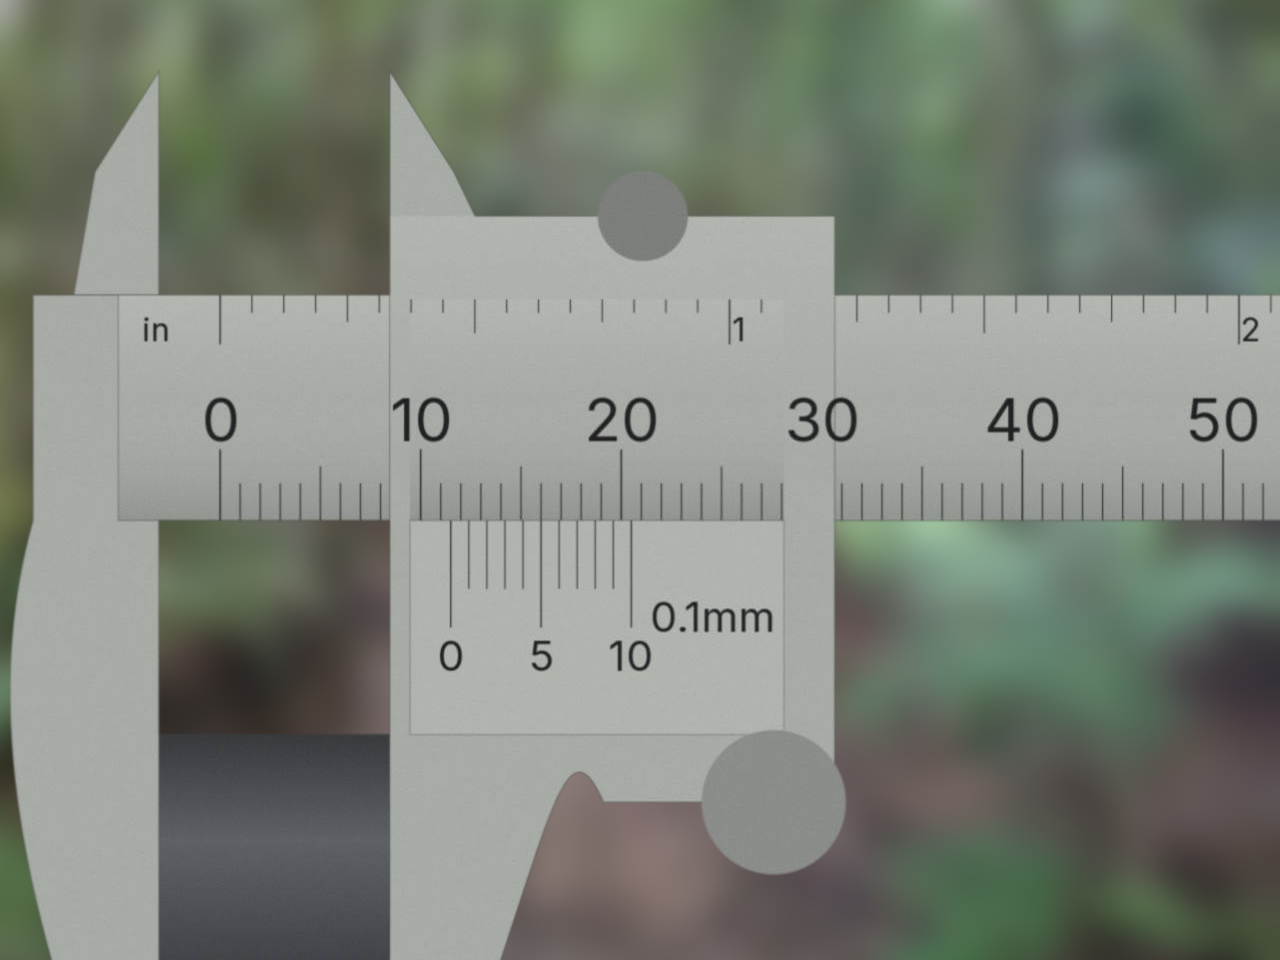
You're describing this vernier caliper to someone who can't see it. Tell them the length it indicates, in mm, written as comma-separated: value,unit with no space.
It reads 11.5,mm
